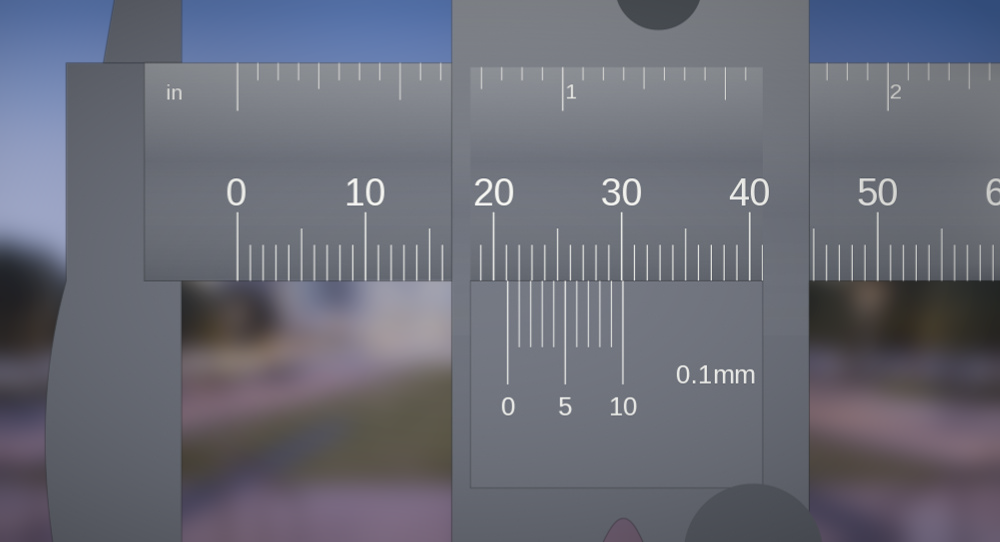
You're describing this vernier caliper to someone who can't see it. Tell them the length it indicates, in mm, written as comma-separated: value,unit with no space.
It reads 21.1,mm
